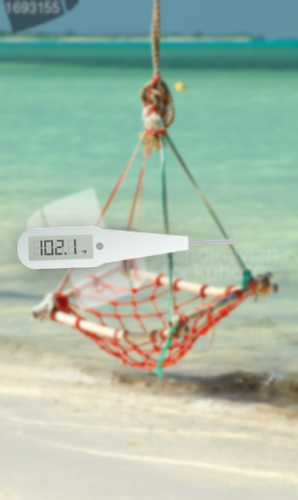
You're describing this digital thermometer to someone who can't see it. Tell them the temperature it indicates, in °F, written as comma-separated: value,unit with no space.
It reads 102.1,°F
